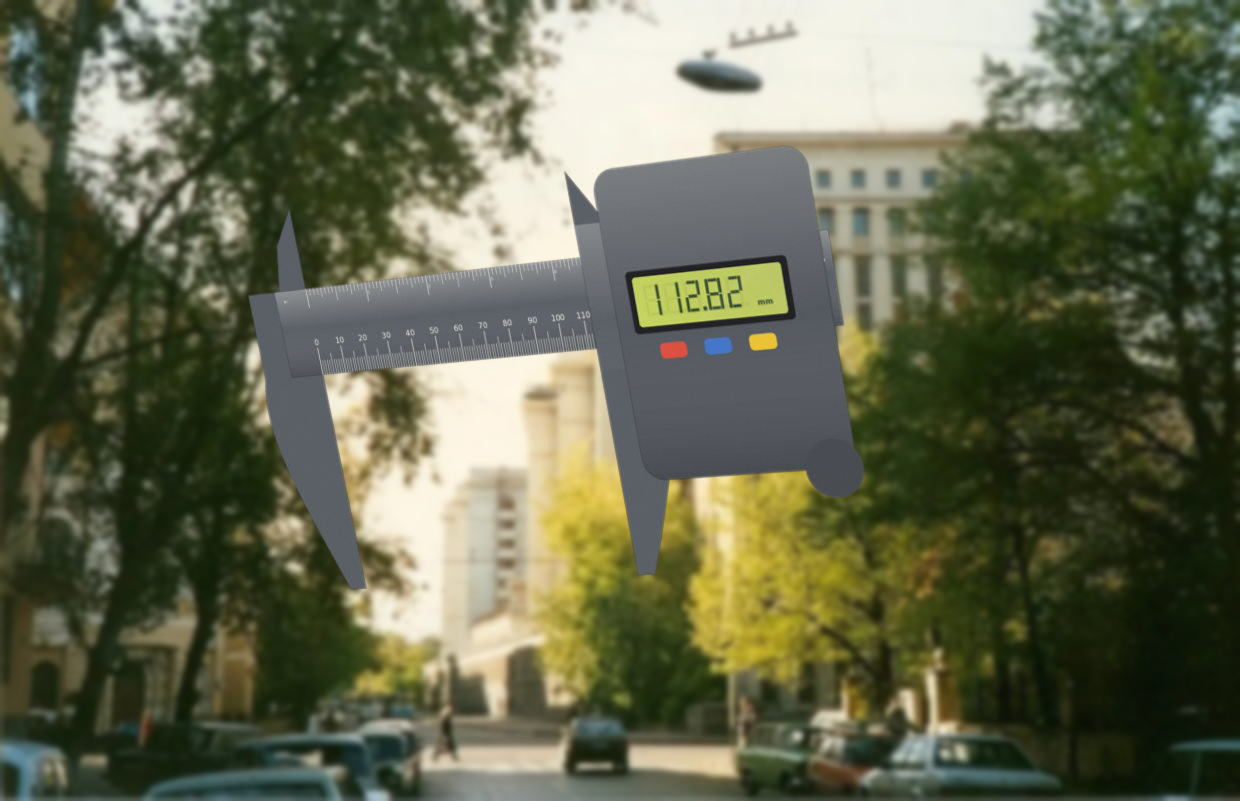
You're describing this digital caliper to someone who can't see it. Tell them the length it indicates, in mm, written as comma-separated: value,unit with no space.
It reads 112.82,mm
